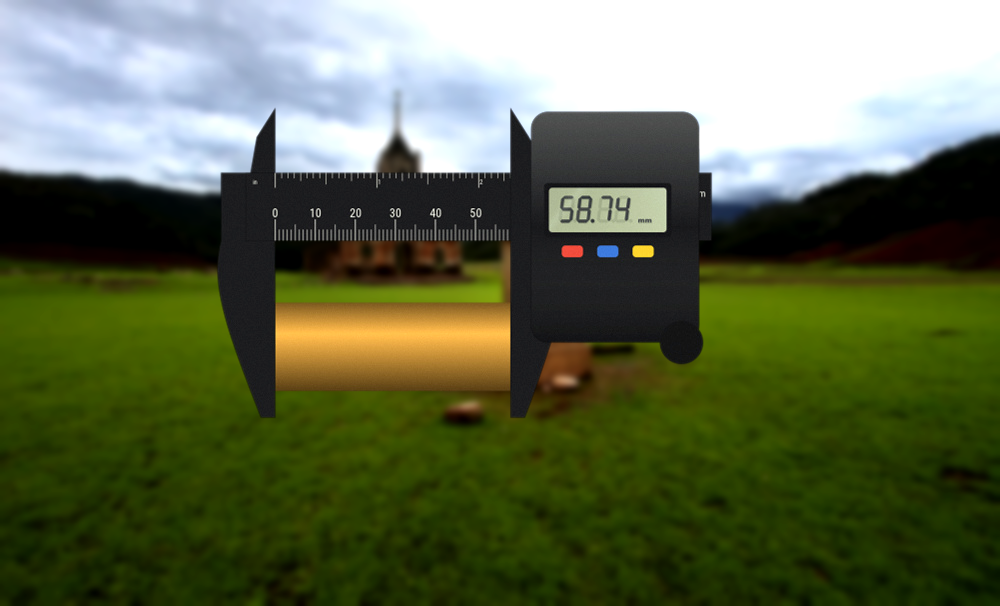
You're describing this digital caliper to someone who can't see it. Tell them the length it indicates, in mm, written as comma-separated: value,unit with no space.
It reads 58.74,mm
